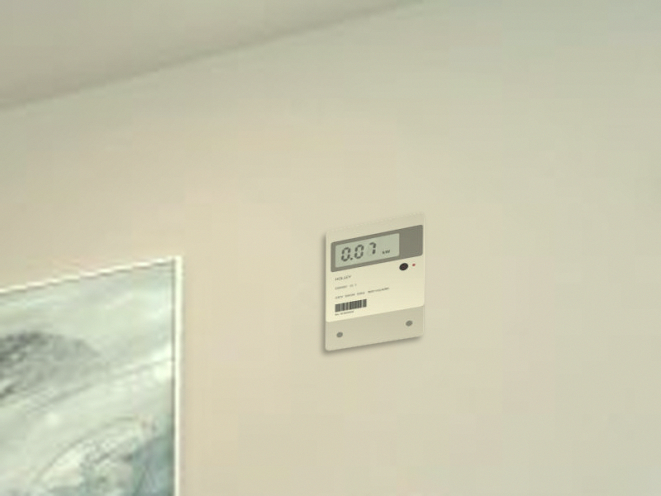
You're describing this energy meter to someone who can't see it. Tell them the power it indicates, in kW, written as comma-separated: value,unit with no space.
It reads 0.07,kW
